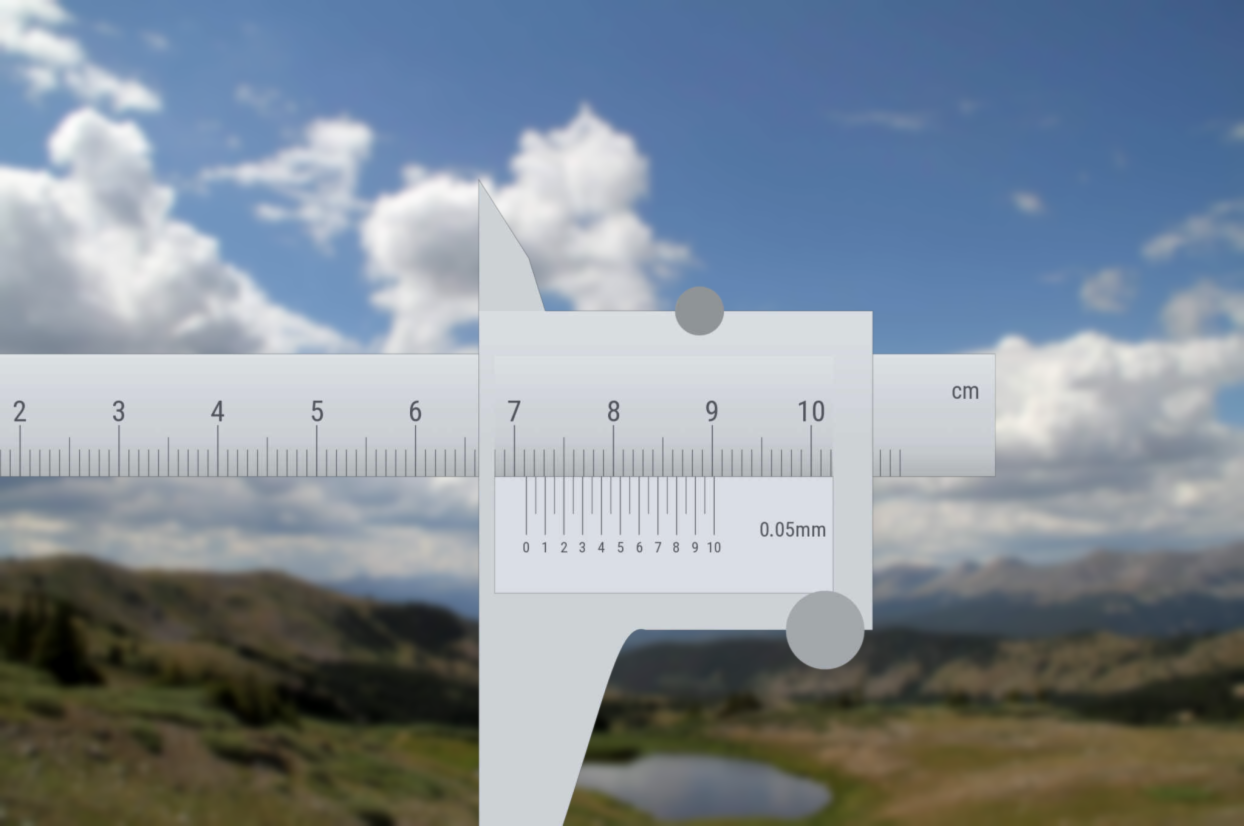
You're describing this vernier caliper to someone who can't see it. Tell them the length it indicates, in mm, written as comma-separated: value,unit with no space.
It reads 71.2,mm
